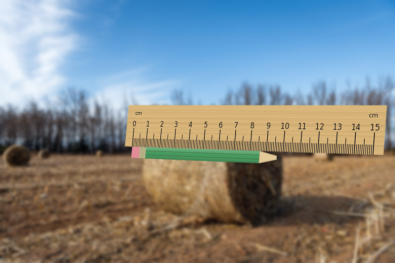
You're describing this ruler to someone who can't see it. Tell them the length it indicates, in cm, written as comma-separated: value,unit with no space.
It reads 10,cm
